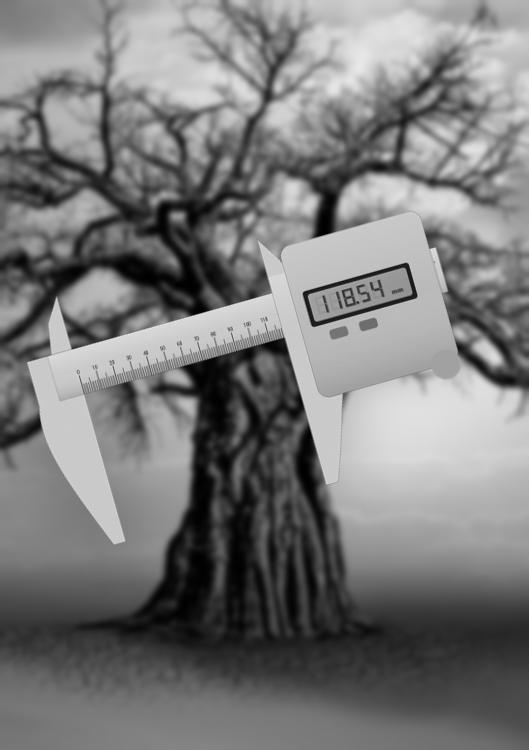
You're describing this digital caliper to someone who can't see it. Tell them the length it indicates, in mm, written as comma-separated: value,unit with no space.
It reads 118.54,mm
